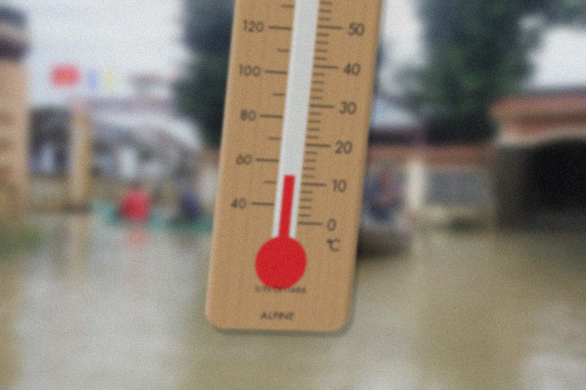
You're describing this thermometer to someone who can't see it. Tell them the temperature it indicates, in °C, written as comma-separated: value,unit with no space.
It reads 12,°C
